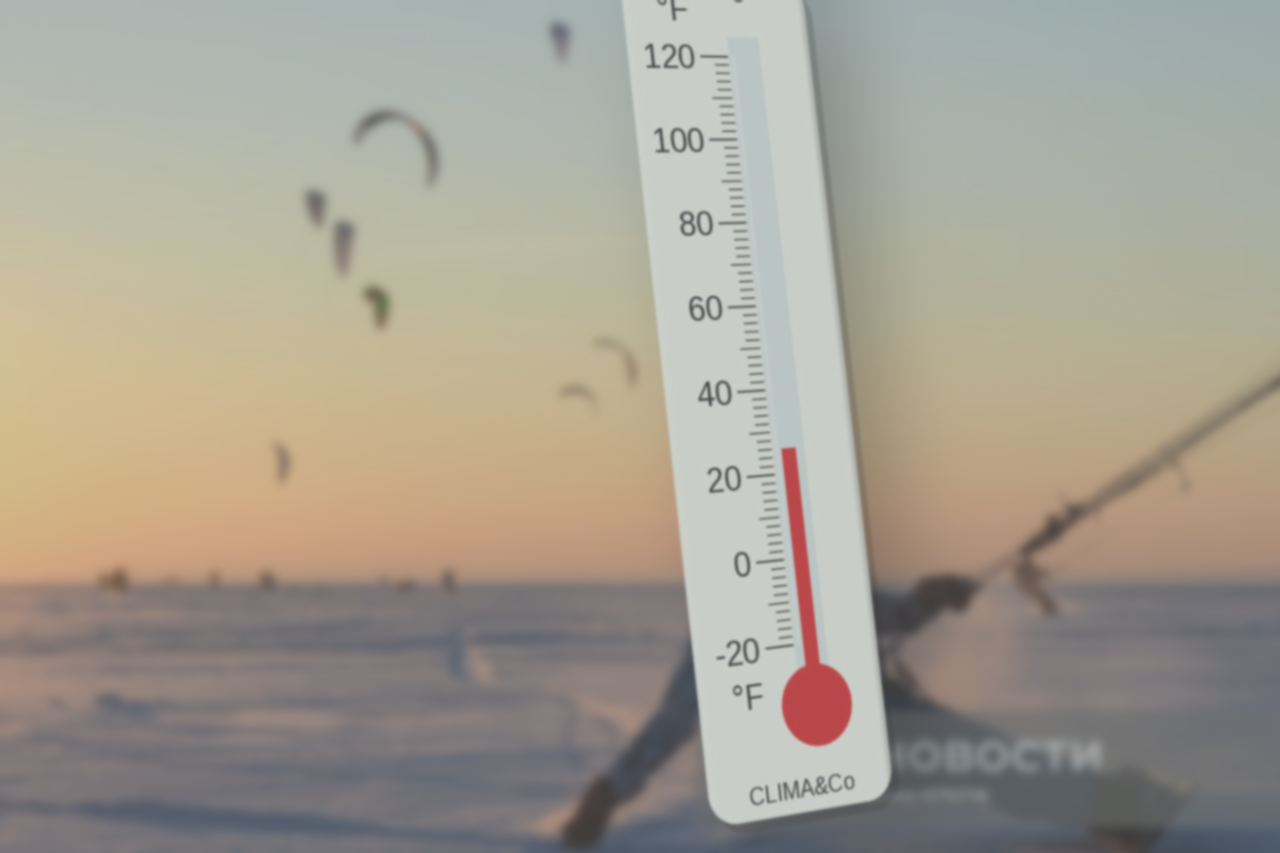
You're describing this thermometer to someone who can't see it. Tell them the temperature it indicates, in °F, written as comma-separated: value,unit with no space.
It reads 26,°F
